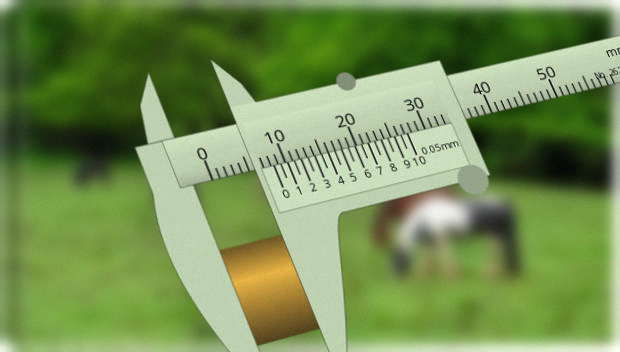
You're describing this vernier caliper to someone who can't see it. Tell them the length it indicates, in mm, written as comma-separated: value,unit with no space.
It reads 8.4,mm
